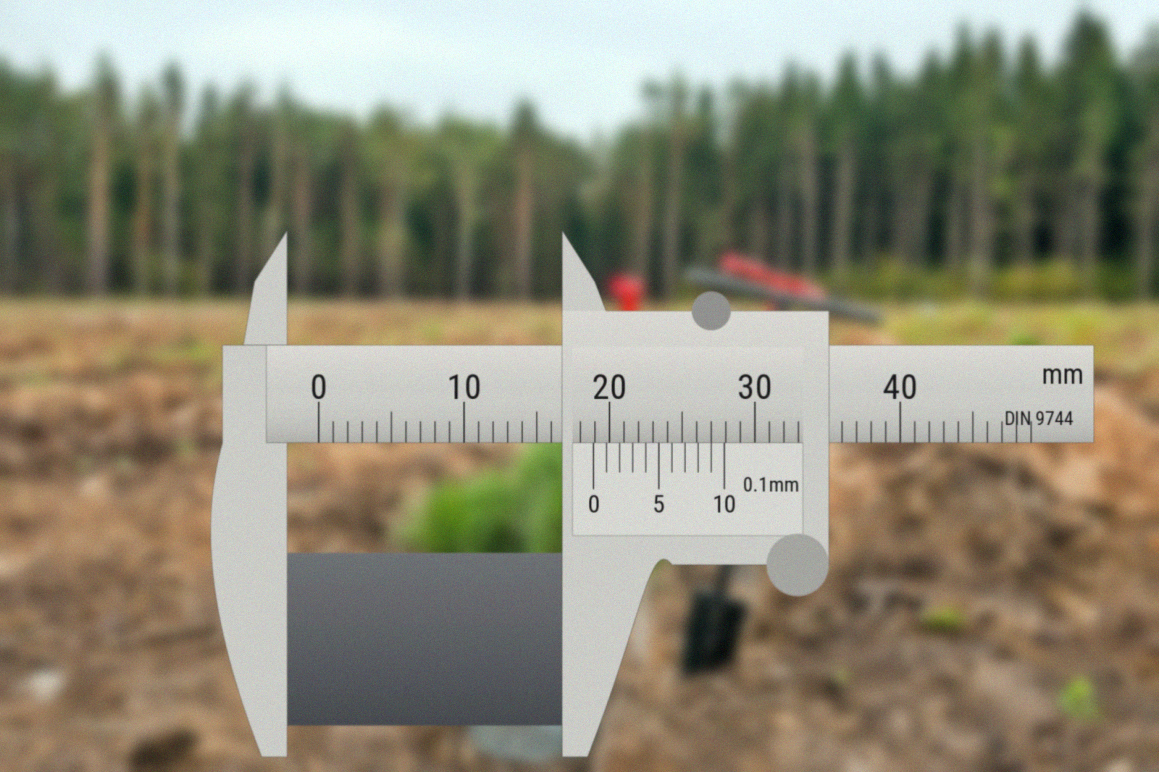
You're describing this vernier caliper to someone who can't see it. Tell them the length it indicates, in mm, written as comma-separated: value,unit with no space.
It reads 18.9,mm
